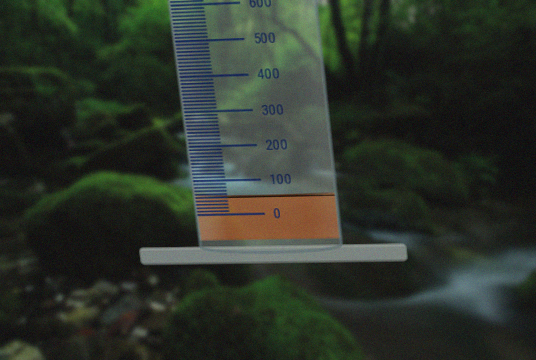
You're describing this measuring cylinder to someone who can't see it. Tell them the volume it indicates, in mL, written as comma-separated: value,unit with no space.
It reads 50,mL
